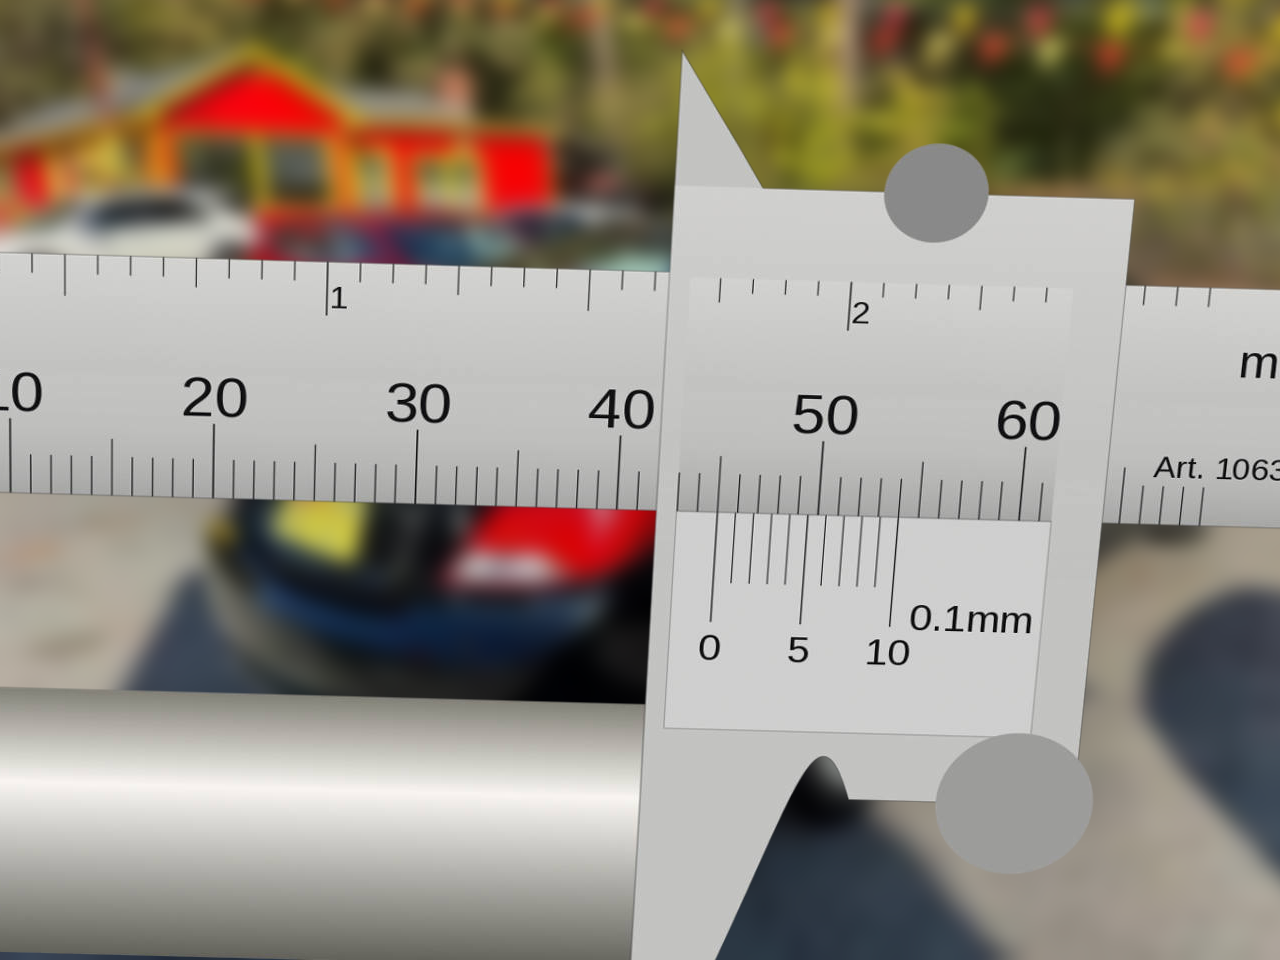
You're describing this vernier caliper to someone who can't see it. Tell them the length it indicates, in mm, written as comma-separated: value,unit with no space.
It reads 45.0,mm
